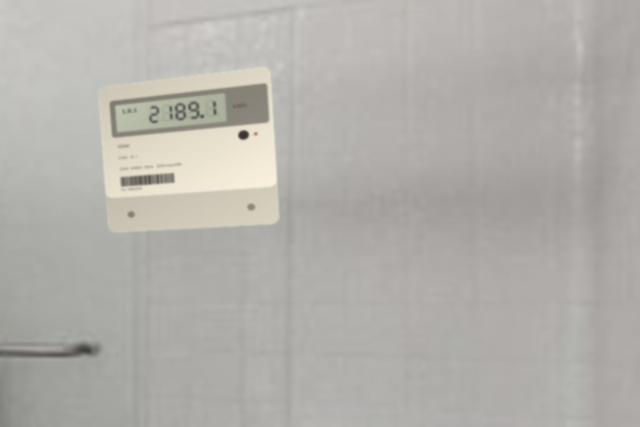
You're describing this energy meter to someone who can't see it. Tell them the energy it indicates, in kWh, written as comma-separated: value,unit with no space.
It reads 2189.1,kWh
